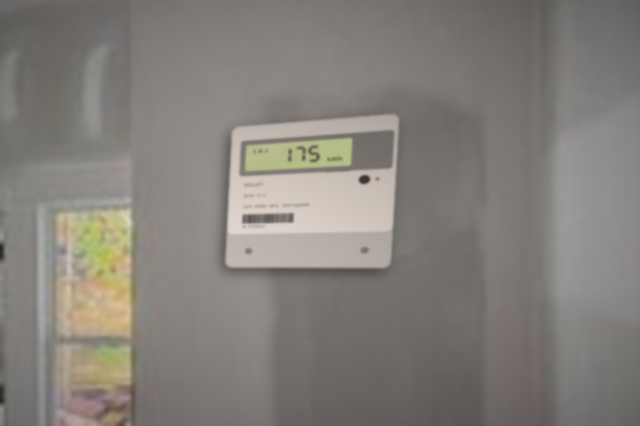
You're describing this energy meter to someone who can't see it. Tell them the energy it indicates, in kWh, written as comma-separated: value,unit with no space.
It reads 175,kWh
